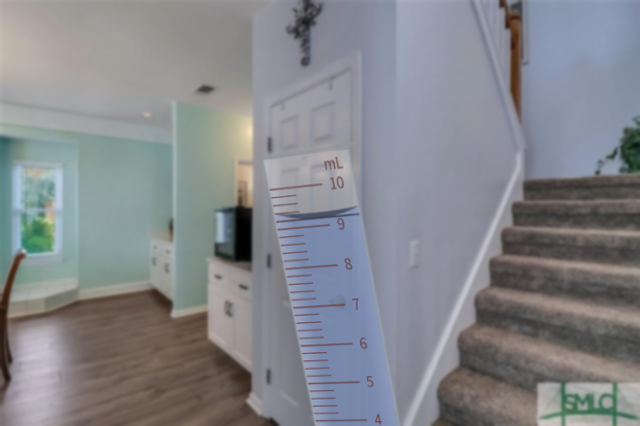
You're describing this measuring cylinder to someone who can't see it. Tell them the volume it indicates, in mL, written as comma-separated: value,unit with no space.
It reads 9.2,mL
